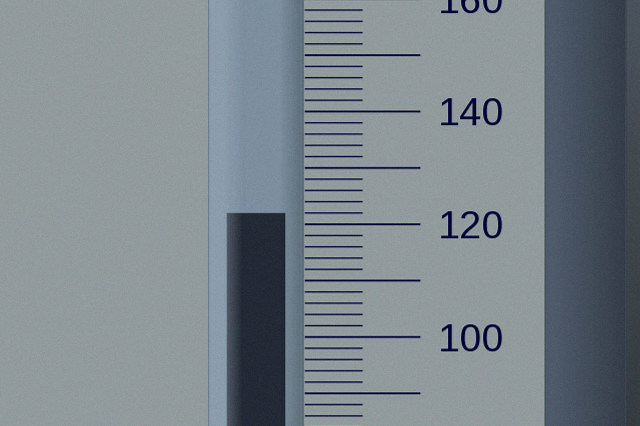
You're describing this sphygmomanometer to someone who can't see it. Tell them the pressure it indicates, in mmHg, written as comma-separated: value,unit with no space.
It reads 122,mmHg
